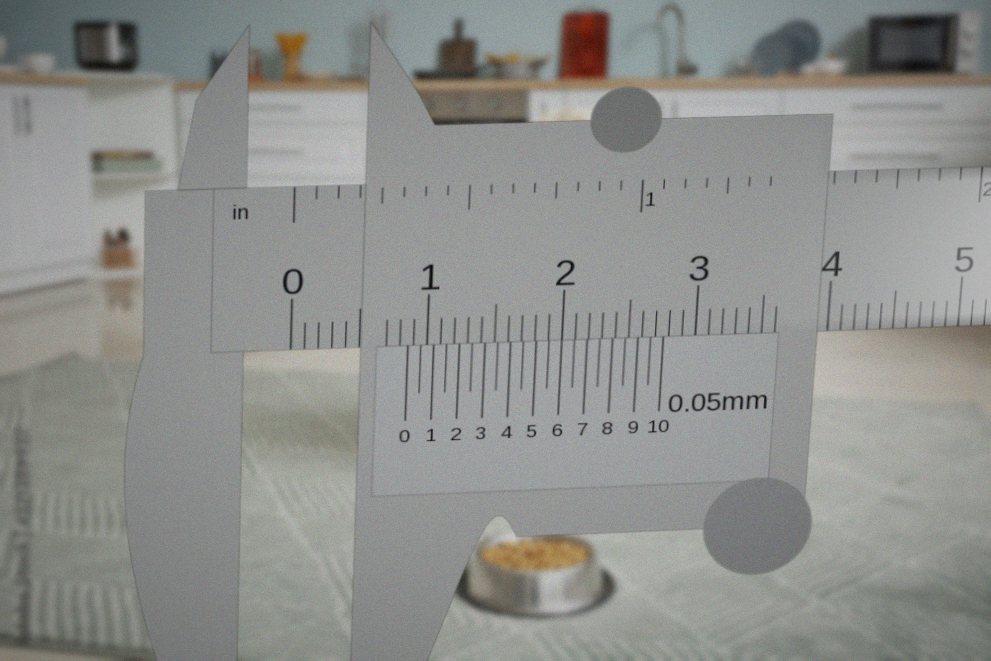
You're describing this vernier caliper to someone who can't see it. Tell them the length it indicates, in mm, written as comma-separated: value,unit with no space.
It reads 8.6,mm
